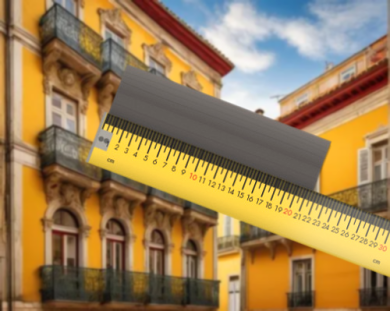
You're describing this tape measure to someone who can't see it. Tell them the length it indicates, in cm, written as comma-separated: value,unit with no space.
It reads 21.5,cm
